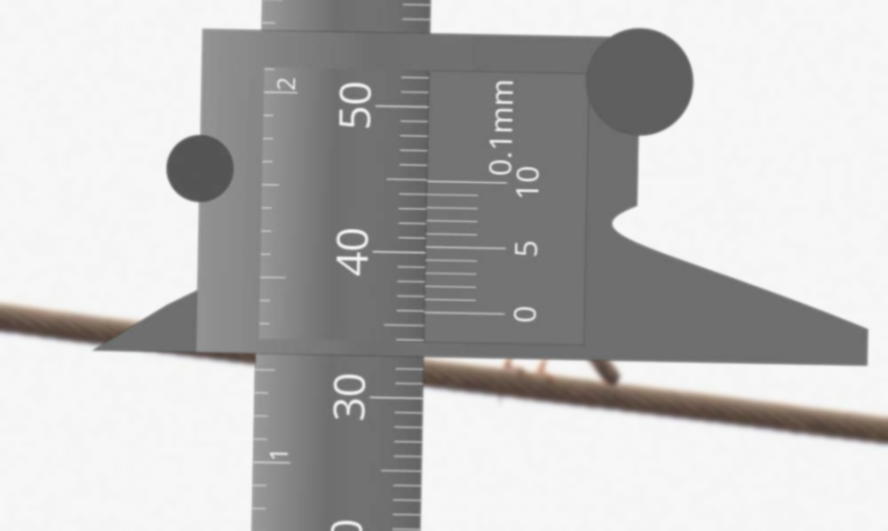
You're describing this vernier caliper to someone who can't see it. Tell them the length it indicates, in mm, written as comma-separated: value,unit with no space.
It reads 35.9,mm
